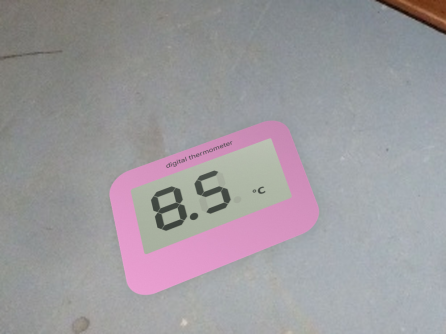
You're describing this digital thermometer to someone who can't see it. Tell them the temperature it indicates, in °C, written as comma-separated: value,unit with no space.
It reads 8.5,°C
